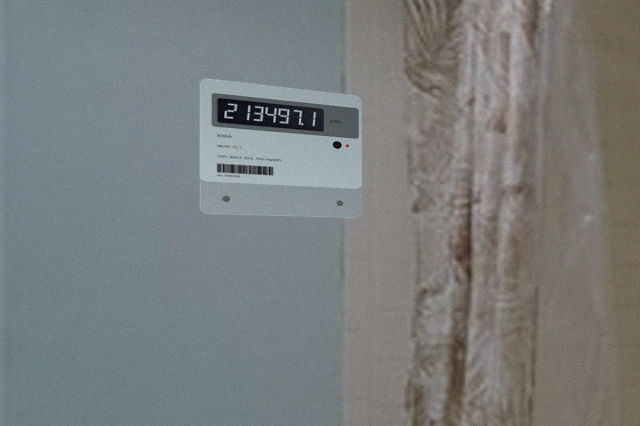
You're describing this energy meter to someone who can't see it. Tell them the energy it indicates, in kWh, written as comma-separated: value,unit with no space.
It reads 213497.1,kWh
